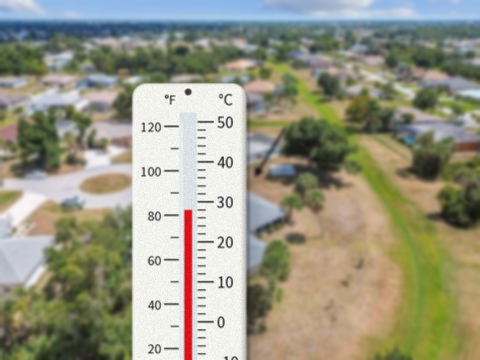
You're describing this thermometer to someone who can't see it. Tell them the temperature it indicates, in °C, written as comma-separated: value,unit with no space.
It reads 28,°C
